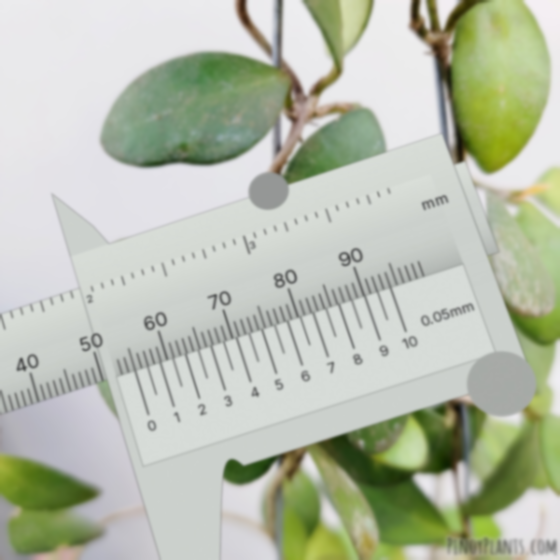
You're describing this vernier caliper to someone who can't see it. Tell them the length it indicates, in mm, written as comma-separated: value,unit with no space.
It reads 55.0,mm
